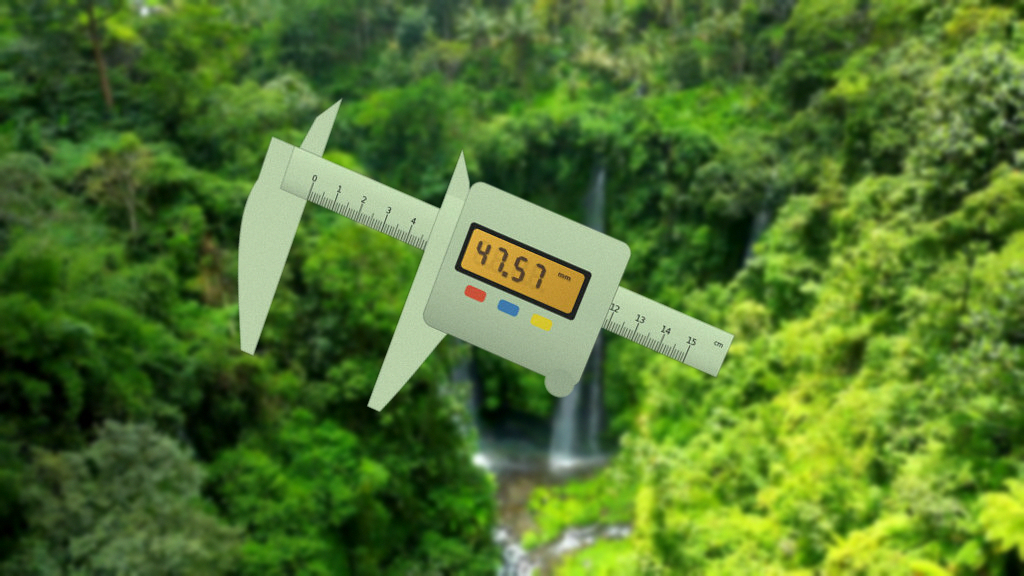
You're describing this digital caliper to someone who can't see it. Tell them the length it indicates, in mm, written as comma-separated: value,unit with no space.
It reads 47.57,mm
